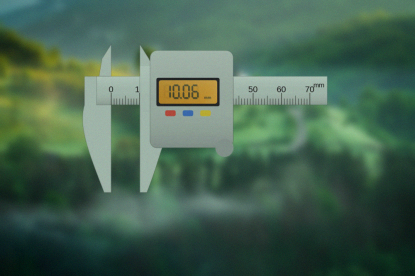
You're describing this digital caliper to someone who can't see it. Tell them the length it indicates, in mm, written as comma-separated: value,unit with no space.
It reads 10.06,mm
